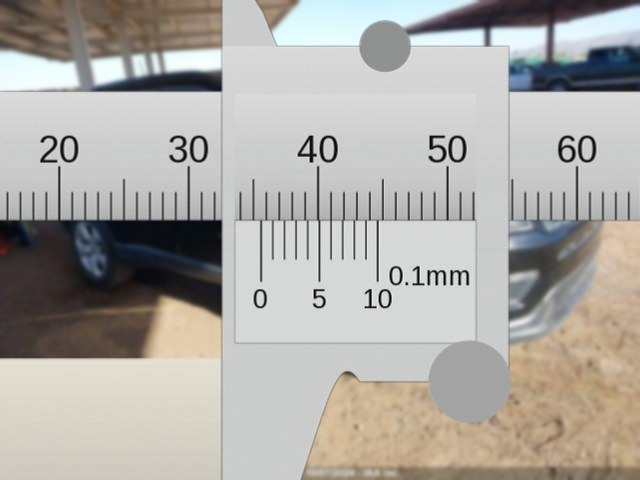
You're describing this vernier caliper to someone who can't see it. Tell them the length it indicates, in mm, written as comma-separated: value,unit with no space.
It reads 35.6,mm
